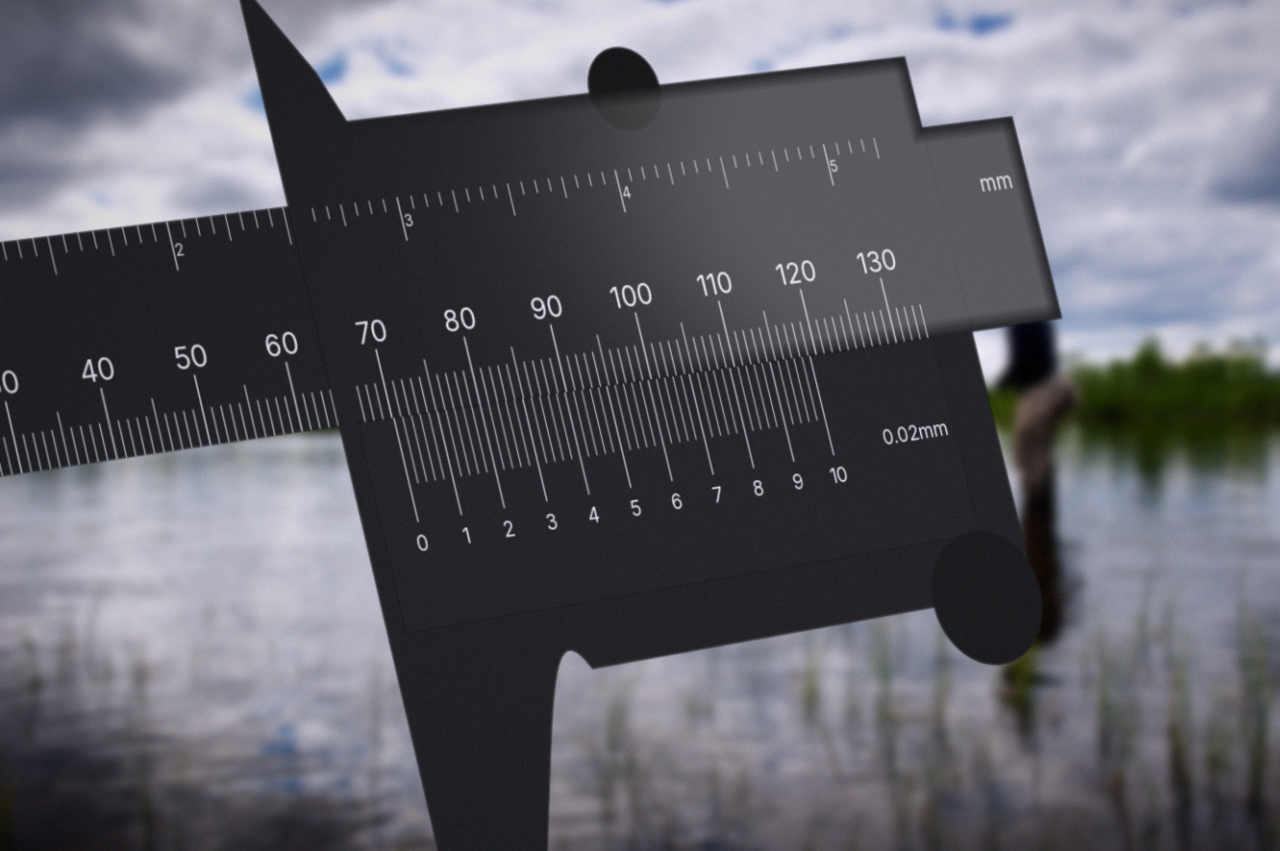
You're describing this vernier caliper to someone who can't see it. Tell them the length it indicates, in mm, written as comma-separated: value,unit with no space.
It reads 70.2,mm
